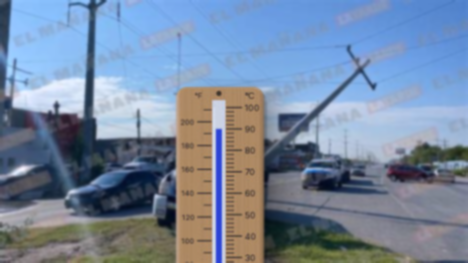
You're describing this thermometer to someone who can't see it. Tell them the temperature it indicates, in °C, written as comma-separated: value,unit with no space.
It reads 90,°C
